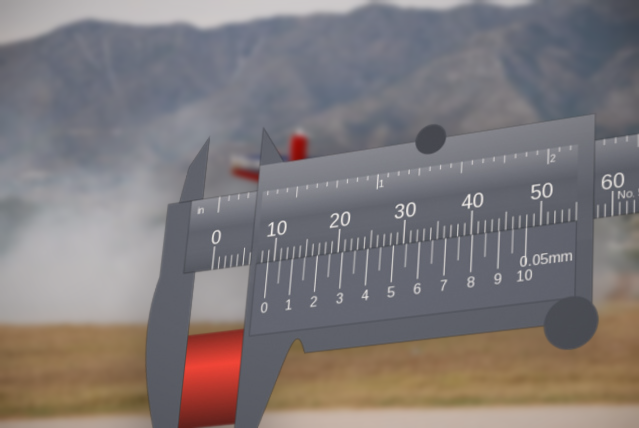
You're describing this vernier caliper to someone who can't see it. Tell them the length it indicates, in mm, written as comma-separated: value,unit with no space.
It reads 9.0,mm
